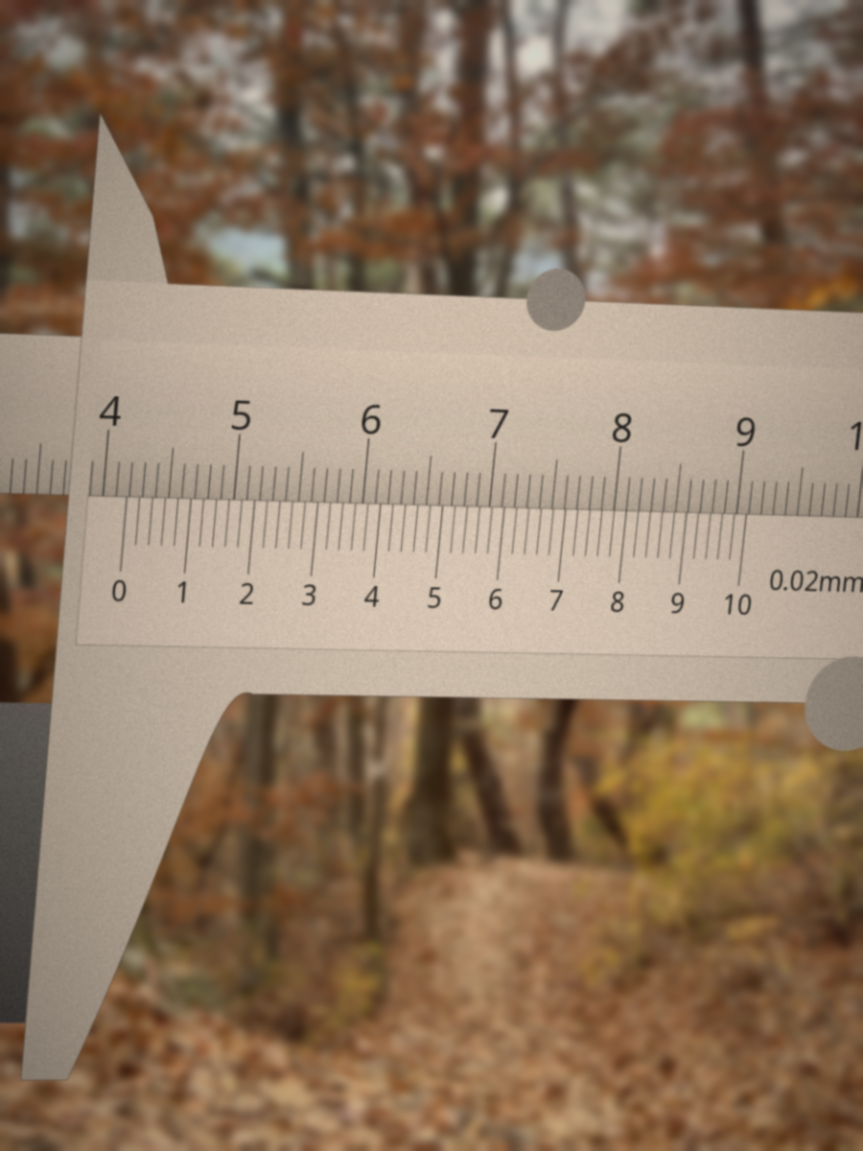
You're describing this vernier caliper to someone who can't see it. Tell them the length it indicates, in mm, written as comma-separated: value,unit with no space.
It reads 41.8,mm
